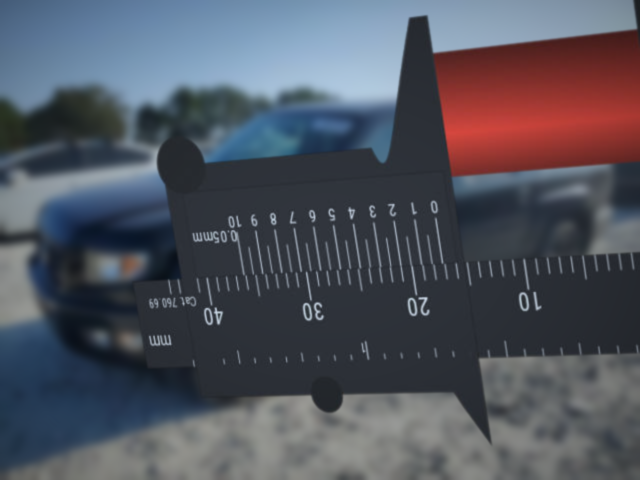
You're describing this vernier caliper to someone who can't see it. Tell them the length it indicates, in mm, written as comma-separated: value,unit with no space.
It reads 17.2,mm
